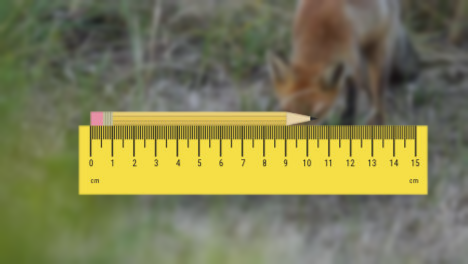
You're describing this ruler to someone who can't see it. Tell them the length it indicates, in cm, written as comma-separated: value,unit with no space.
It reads 10.5,cm
